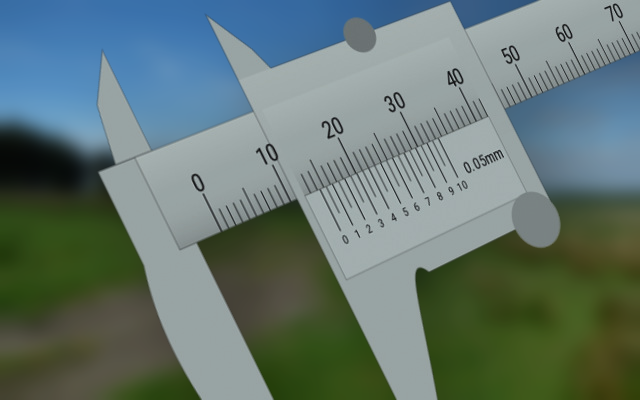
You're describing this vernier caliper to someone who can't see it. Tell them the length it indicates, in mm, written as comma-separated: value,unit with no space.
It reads 14.4,mm
